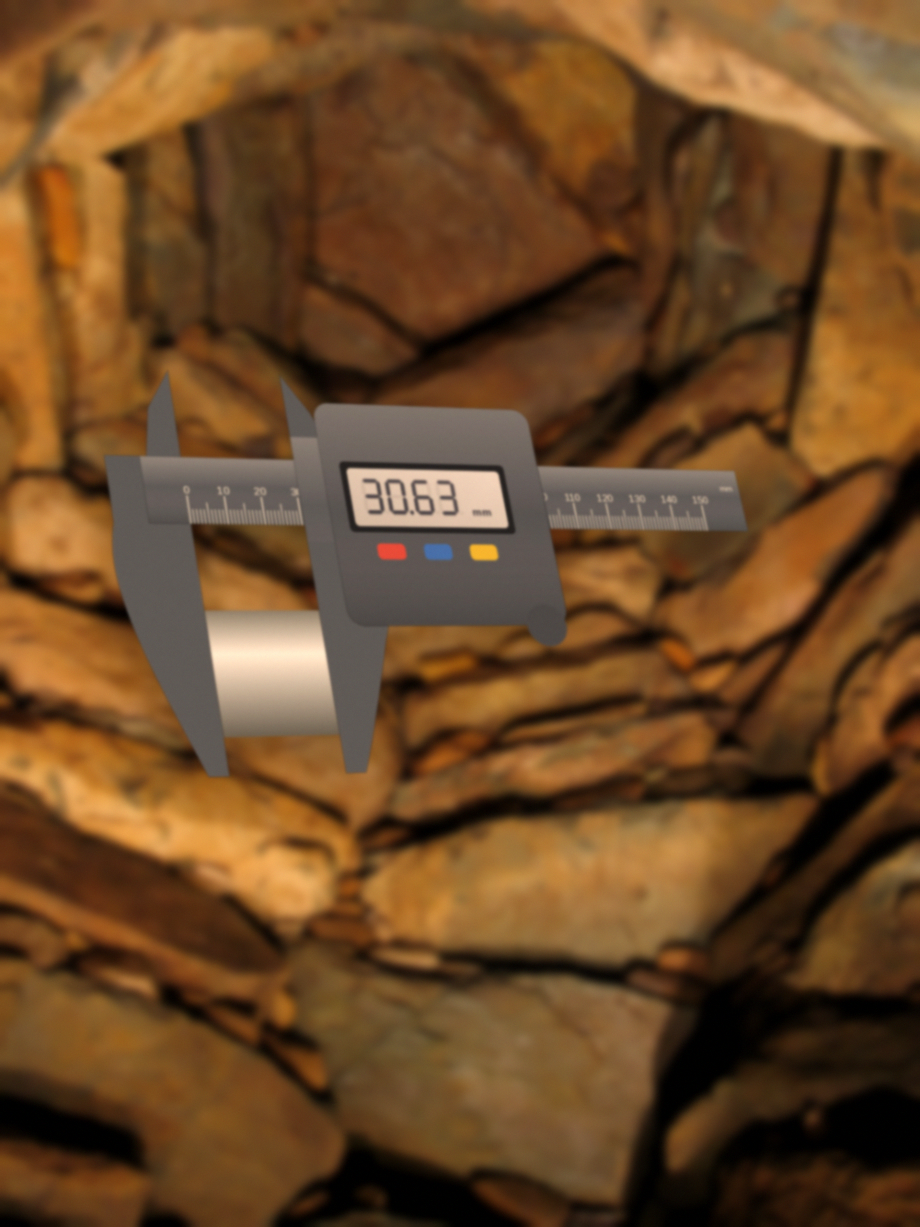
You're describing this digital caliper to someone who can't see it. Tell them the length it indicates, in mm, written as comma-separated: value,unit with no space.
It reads 30.63,mm
